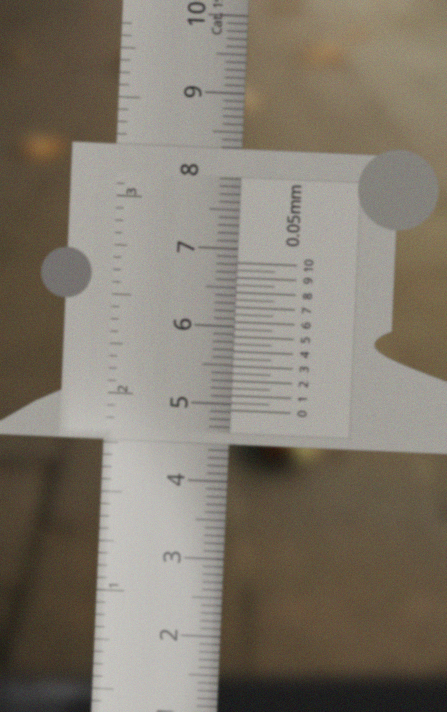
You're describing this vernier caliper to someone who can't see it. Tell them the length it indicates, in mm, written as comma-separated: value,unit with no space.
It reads 49.2,mm
